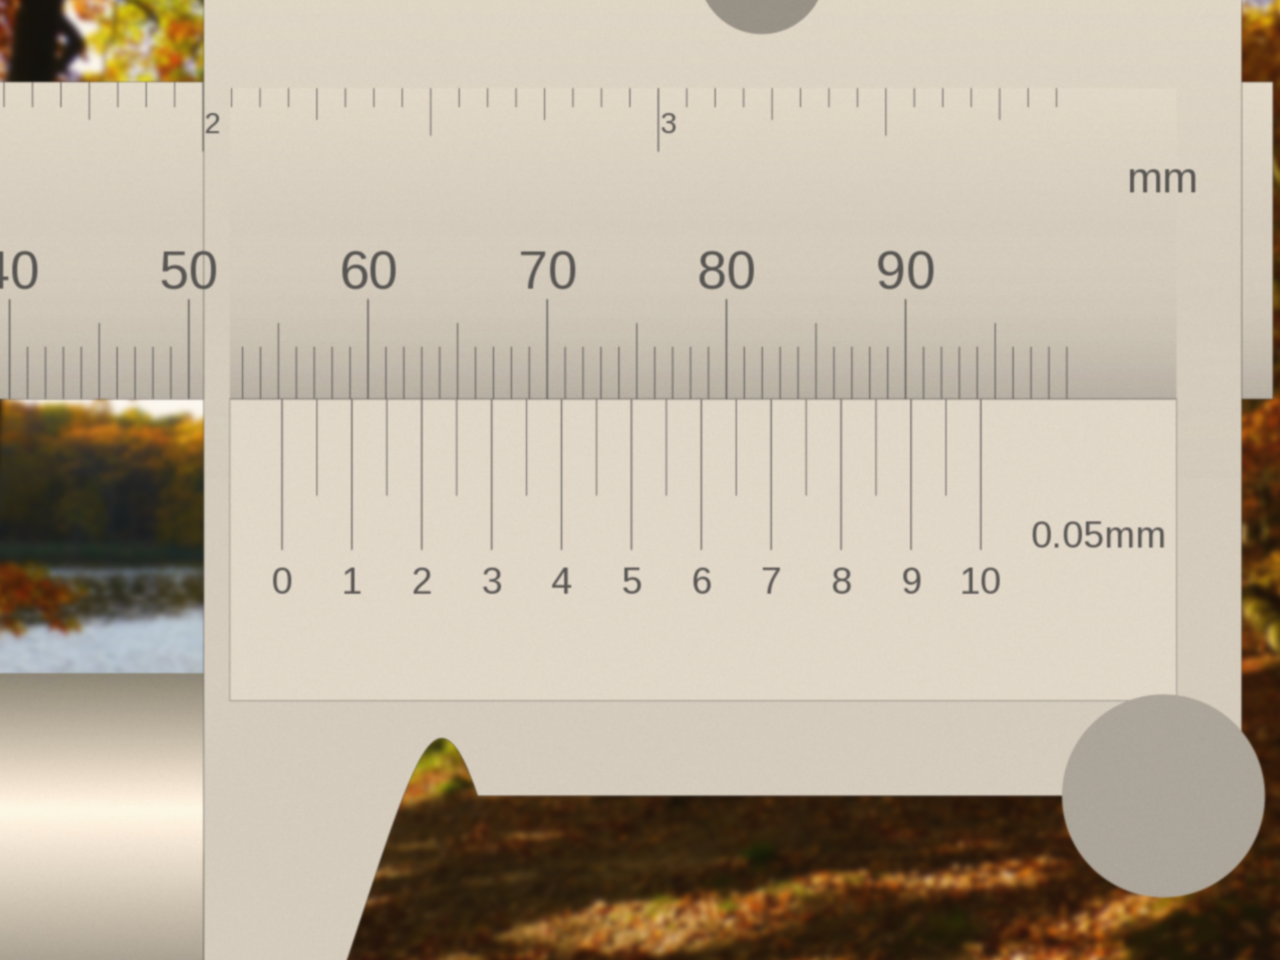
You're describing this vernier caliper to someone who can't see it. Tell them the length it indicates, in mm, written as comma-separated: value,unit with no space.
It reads 55.2,mm
